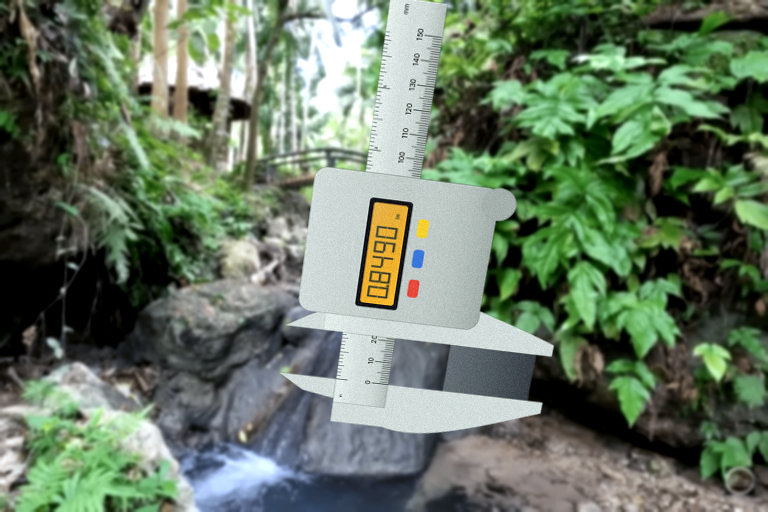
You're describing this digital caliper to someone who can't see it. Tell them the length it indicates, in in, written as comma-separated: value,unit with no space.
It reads 0.8490,in
